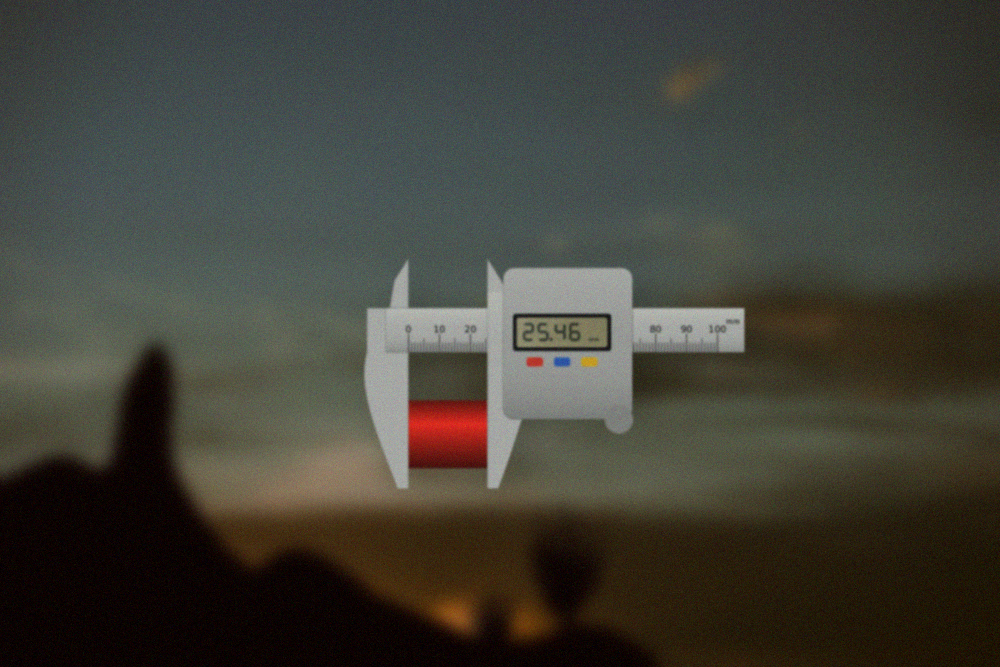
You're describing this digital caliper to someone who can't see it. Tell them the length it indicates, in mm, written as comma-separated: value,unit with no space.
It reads 25.46,mm
